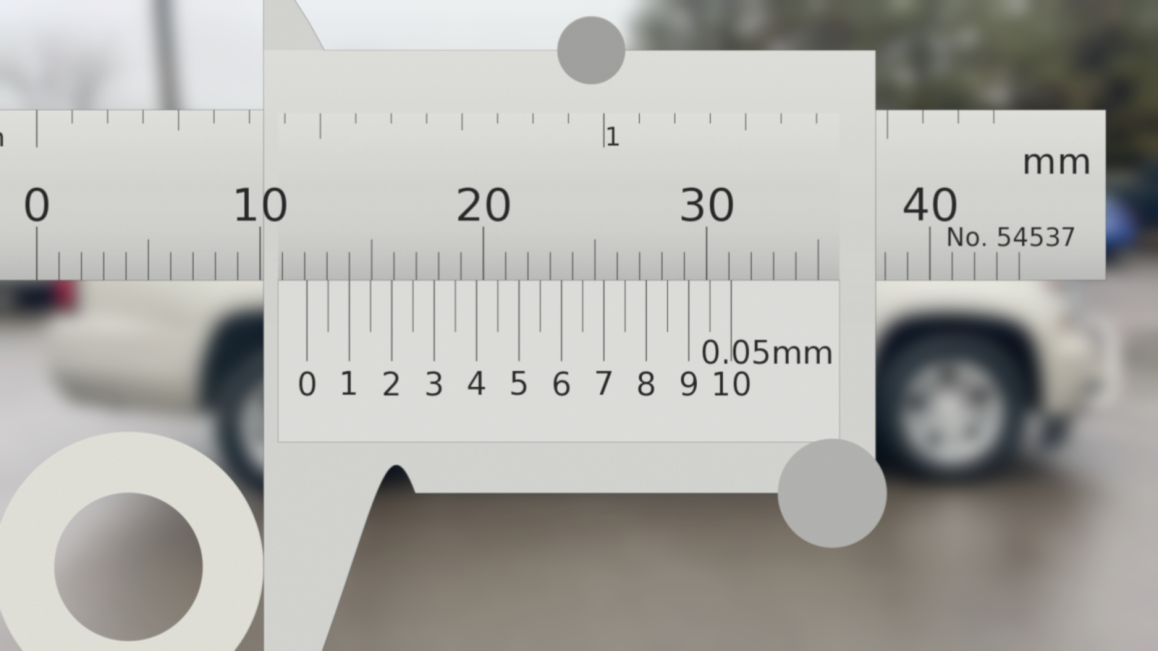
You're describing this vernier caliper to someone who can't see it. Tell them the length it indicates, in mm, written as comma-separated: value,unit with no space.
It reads 12.1,mm
